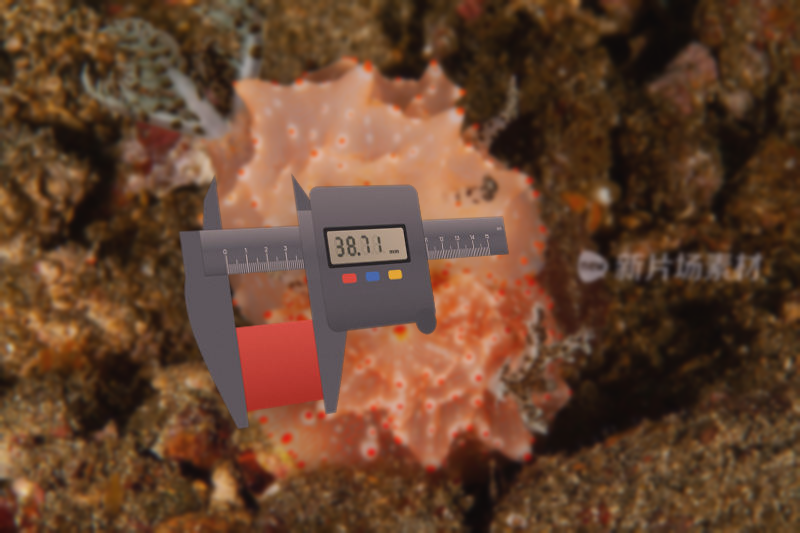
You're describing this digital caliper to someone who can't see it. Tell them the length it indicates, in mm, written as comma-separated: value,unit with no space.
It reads 38.71,mm
